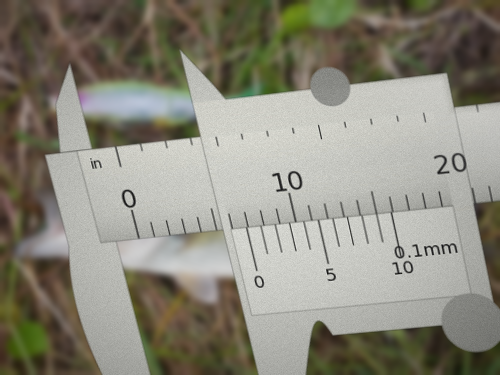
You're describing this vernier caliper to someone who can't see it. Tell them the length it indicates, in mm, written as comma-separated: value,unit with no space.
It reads 6.9,mm
